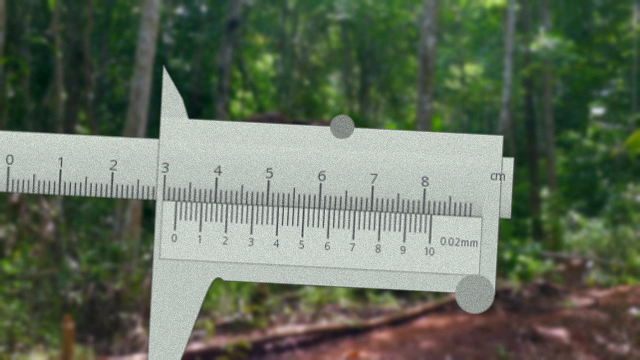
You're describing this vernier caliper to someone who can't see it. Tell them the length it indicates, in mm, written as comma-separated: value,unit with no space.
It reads 32.5,mm
